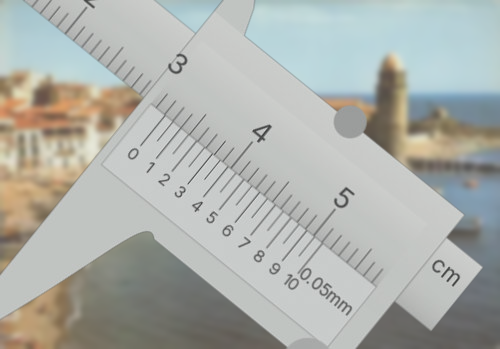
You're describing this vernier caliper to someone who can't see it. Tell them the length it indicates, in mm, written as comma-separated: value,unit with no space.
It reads 32.1,mm
